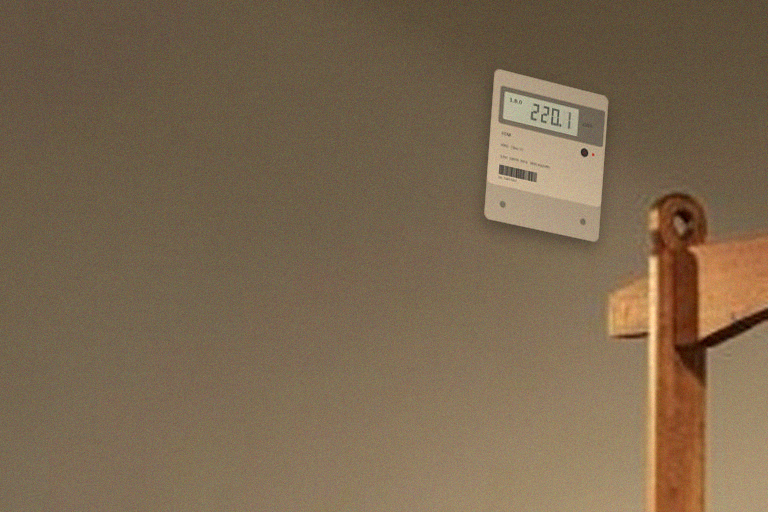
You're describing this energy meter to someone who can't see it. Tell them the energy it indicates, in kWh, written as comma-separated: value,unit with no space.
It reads 220.1,kWh
